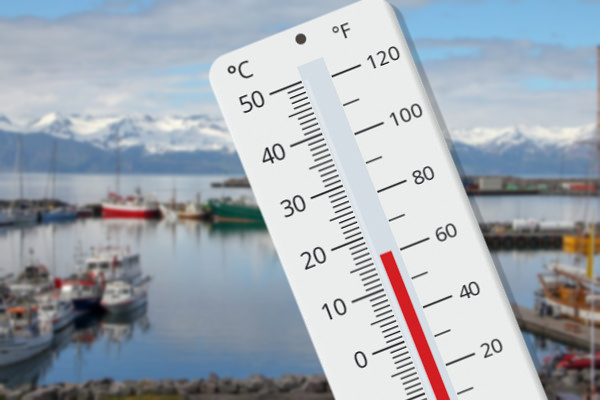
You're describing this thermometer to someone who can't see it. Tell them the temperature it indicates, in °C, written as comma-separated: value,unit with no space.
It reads 16,°C
